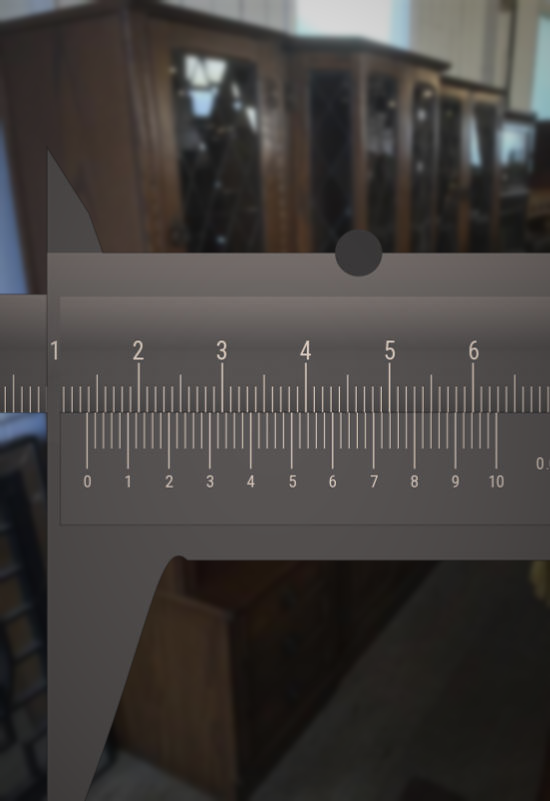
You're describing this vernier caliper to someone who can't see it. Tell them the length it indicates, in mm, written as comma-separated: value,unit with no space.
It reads 13.8,mm
